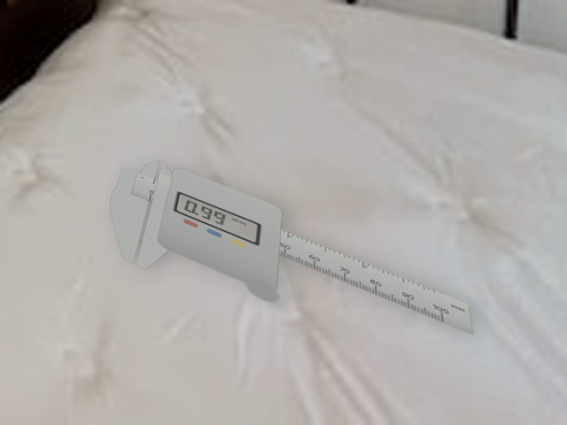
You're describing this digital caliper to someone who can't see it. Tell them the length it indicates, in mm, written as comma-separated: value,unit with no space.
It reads 0.99,mm
